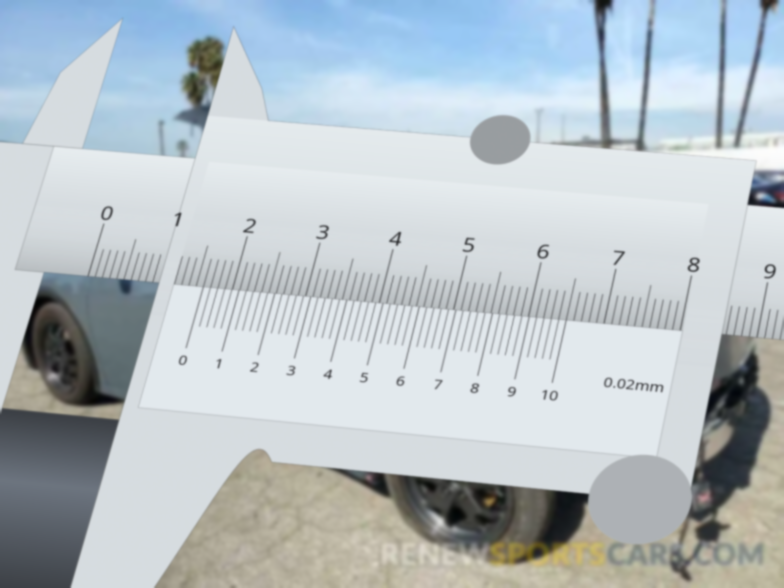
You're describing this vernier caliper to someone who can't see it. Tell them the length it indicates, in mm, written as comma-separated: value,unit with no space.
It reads 16.0,mm
